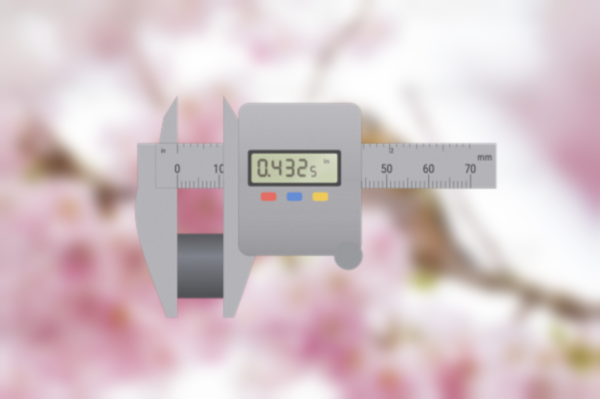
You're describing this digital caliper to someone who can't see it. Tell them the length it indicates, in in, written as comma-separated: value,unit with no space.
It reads 0.4325,in
